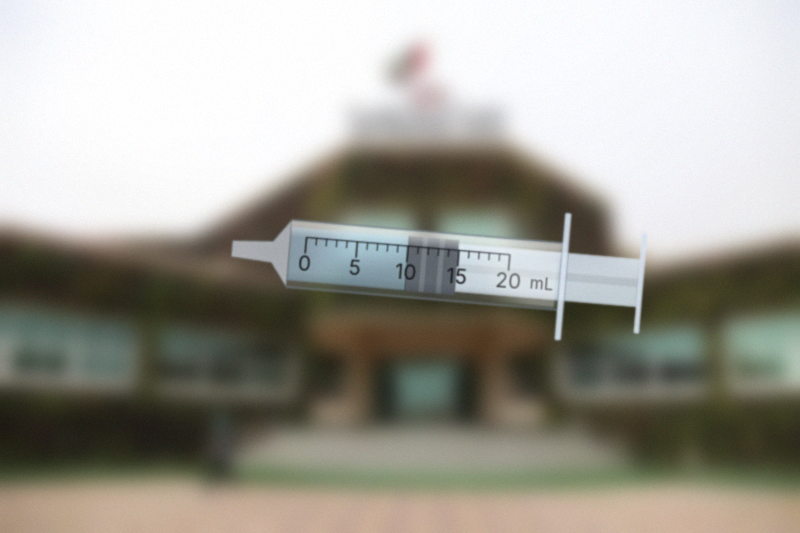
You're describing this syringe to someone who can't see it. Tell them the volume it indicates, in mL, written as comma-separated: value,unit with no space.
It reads 10,mL
